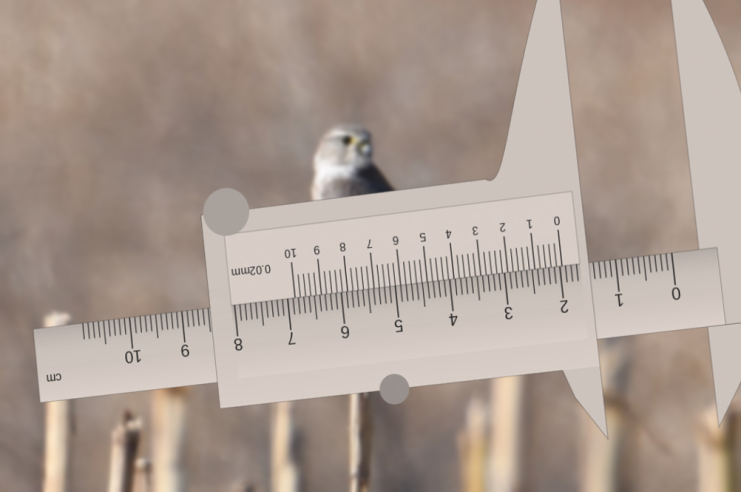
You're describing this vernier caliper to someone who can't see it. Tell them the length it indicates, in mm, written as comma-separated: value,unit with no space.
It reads 19.6,mm
